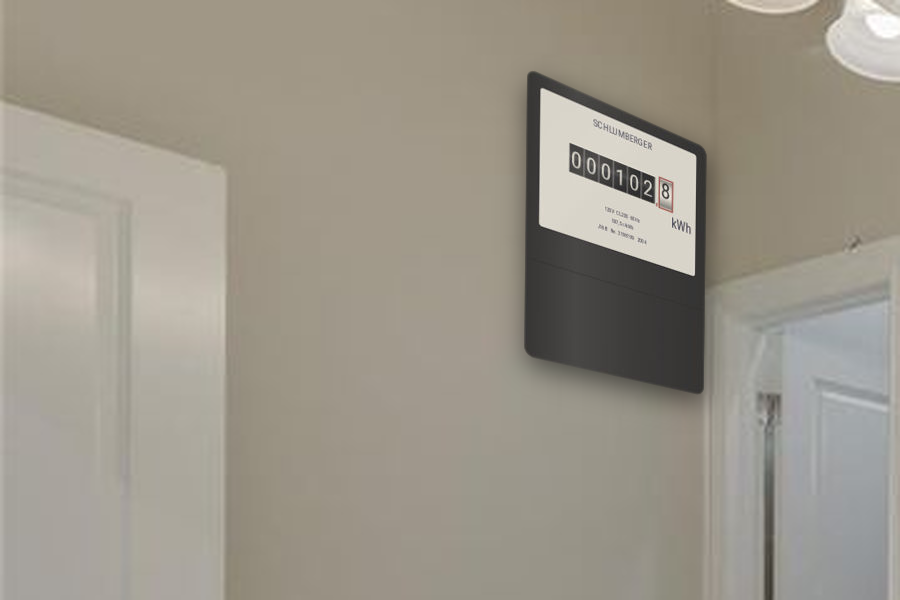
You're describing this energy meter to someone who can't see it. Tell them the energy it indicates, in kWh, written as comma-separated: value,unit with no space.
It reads 102.8,kWh
